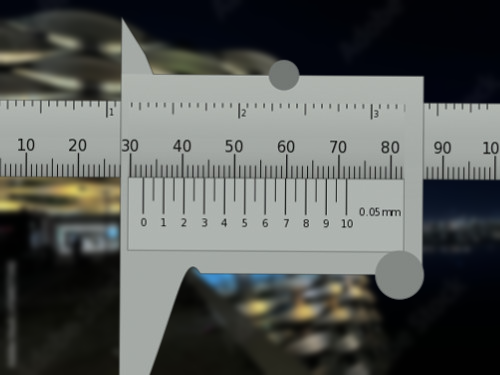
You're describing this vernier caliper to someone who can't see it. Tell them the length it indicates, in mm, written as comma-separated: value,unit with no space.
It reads 32.5,mm
